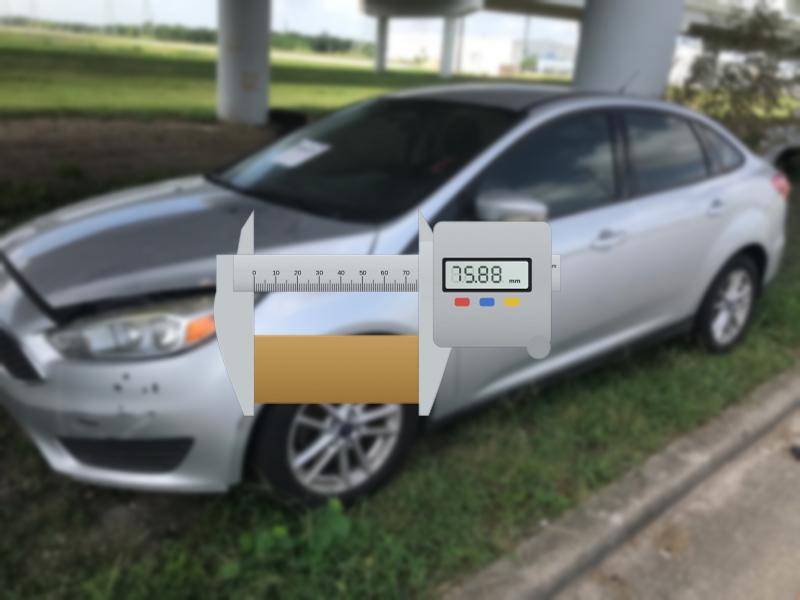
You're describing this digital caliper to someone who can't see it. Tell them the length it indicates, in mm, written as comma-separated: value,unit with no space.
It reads 75.88,mm
